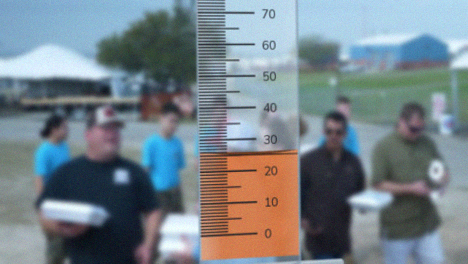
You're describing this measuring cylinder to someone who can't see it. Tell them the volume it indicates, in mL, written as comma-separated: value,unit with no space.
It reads 25,mL
